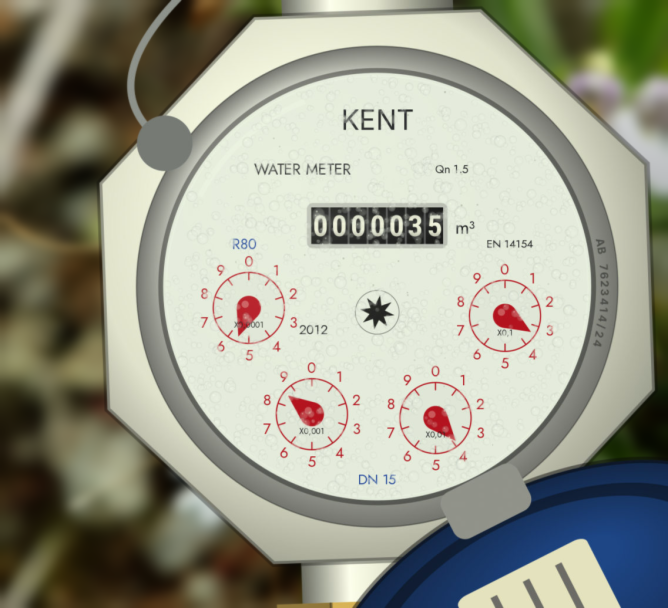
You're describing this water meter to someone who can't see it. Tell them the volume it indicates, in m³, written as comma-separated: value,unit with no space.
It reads 35.3385,m³
